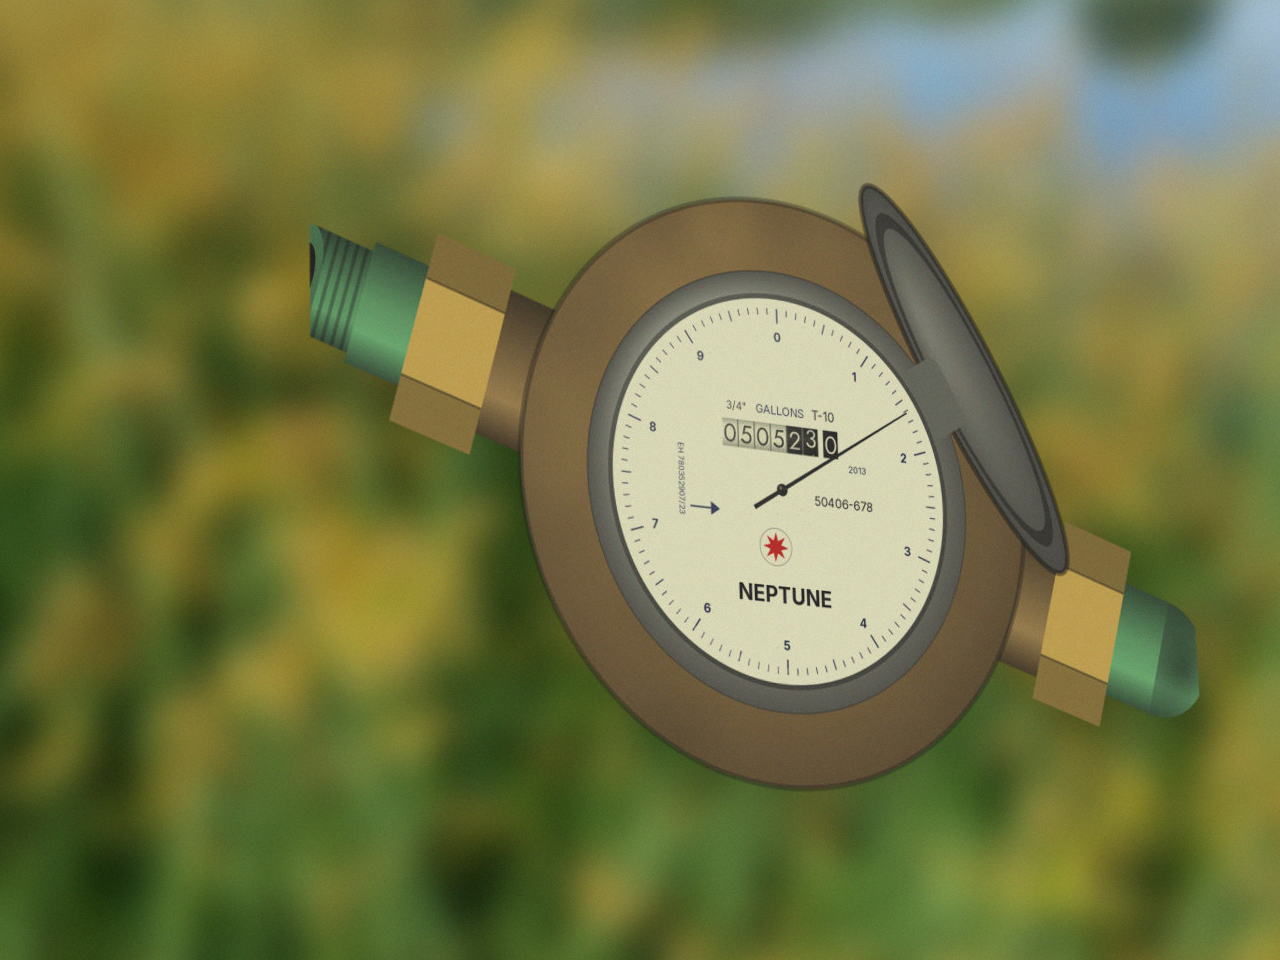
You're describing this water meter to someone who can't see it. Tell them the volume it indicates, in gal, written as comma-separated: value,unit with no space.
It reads 505231.6,gal
